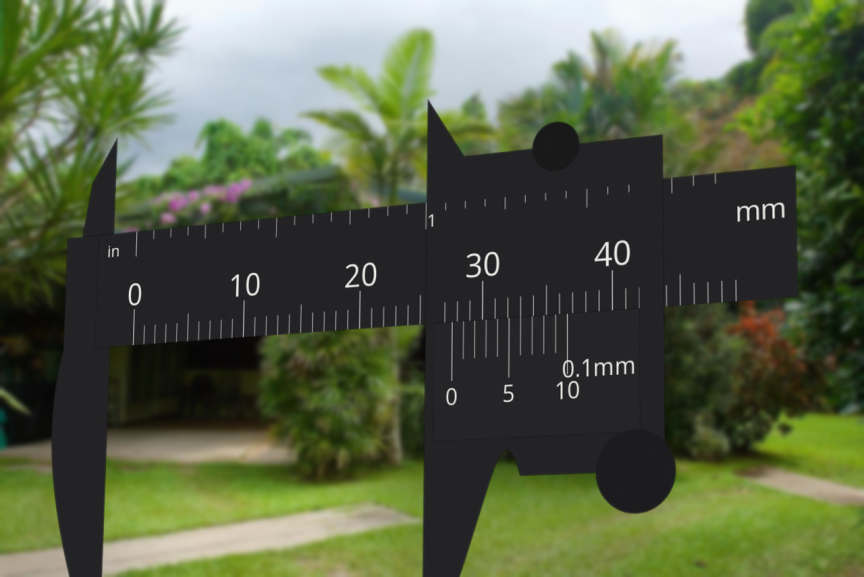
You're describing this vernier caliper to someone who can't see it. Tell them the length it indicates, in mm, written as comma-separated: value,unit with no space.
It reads 27.6,mm
